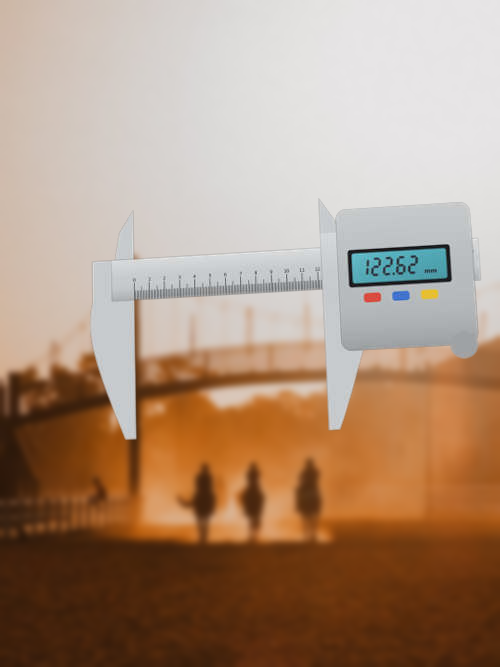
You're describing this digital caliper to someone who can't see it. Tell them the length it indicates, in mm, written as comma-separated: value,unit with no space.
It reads 122.62,mm
